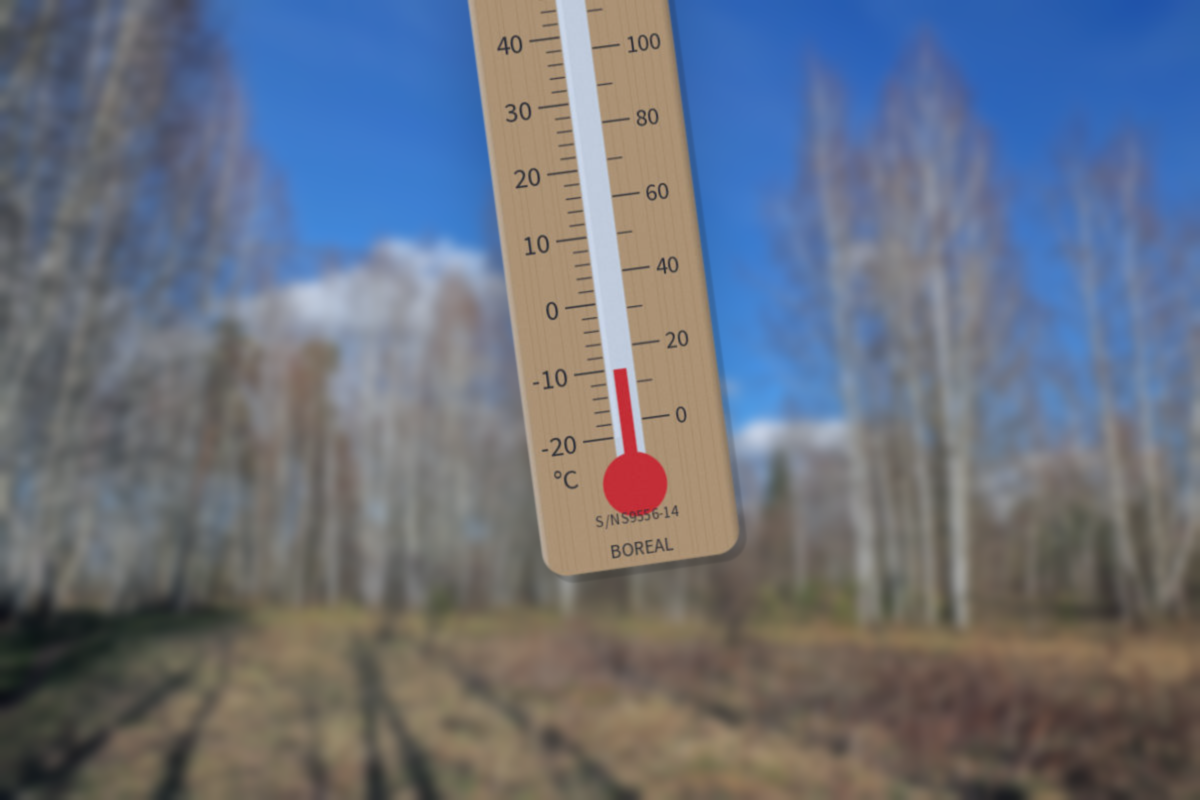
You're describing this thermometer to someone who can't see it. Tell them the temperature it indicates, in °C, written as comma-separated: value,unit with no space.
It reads -10,°C
